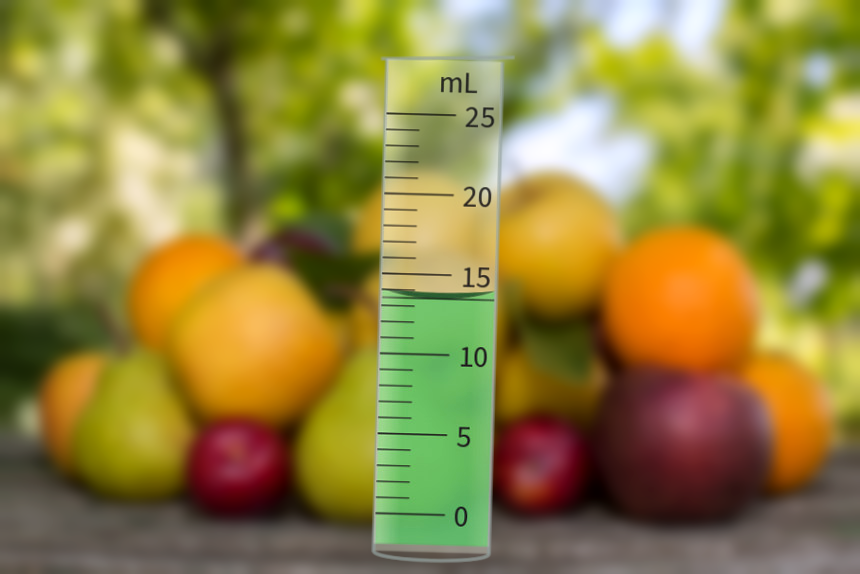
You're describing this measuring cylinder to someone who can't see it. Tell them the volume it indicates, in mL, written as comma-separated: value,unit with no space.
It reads 13.5,mL
